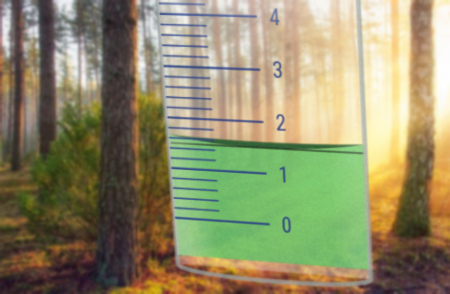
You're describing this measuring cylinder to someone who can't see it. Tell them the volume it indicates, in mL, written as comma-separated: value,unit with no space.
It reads 1.5,mL
